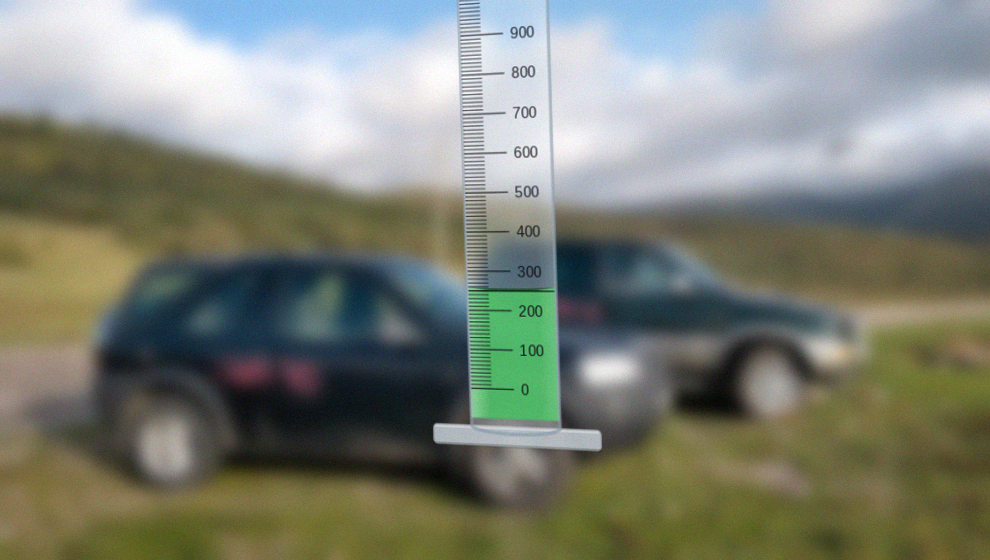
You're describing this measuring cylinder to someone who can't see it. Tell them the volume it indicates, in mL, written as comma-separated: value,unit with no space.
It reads 250,mL
